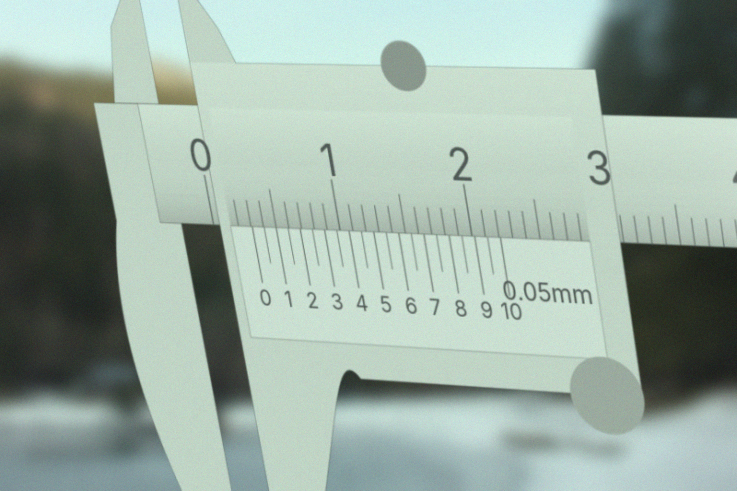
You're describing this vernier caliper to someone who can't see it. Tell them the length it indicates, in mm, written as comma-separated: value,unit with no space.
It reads 3.1,mm
